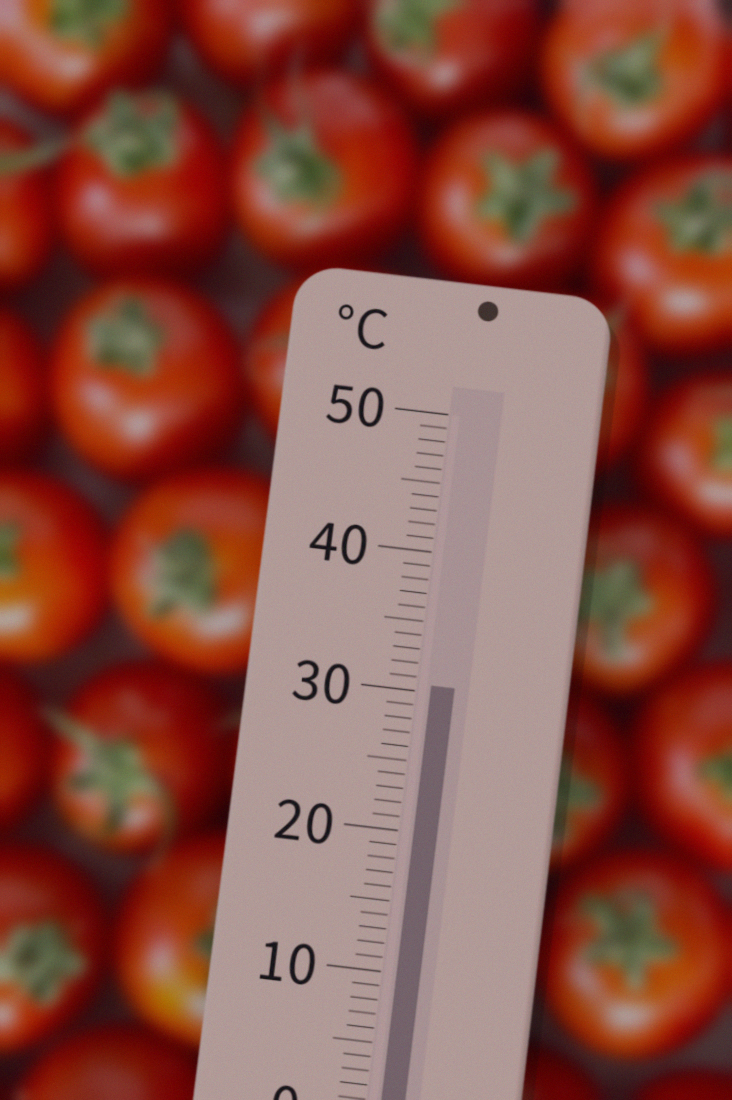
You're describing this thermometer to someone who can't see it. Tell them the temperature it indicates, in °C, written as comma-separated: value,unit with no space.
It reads 30.5,°C
